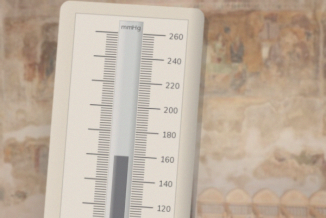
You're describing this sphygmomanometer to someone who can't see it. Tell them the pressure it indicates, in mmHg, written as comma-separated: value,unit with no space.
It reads 160,mmHg
